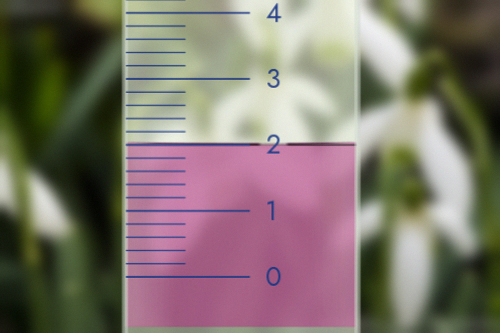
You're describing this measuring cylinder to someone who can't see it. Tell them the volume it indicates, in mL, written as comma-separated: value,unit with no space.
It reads 2,mL
